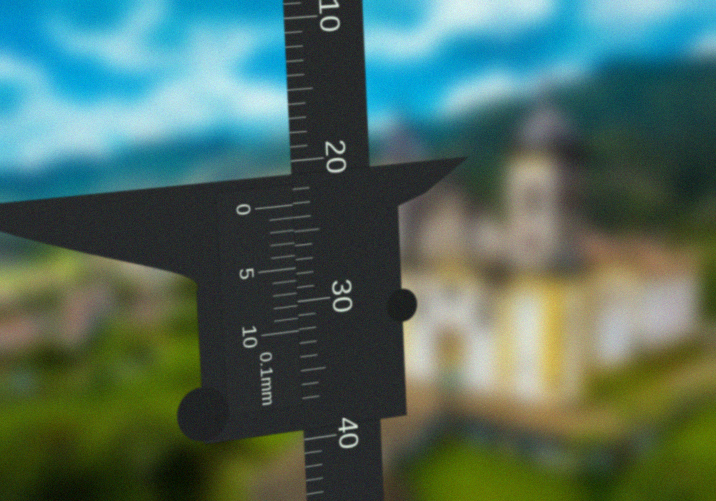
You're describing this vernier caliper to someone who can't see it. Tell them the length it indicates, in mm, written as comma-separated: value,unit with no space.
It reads 23.1,mm
